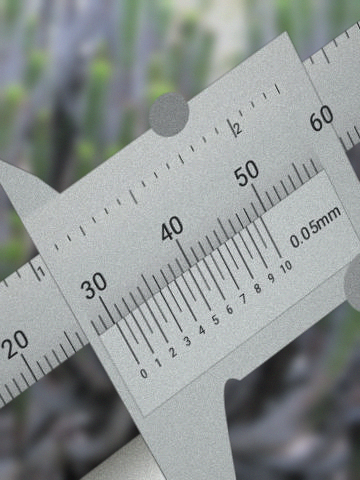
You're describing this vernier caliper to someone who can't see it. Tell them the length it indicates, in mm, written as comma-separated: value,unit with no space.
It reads 30.2,mm
